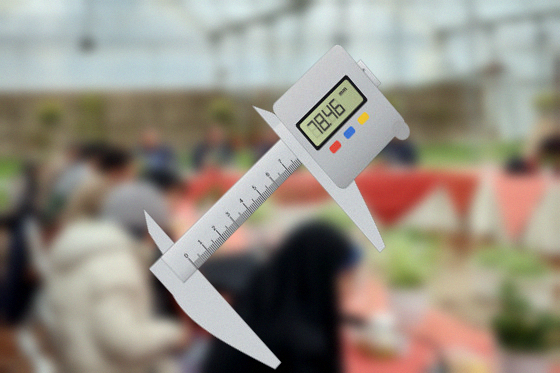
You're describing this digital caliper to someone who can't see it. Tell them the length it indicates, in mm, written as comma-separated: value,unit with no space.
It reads 78.46,mm
